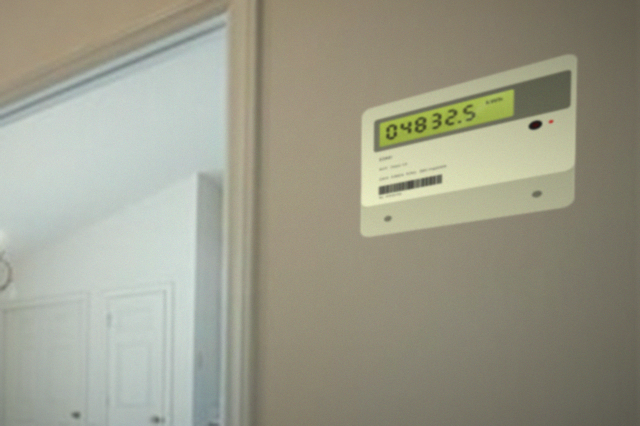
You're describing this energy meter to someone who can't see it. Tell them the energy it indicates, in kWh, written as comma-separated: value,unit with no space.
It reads 4832.5,kWh
